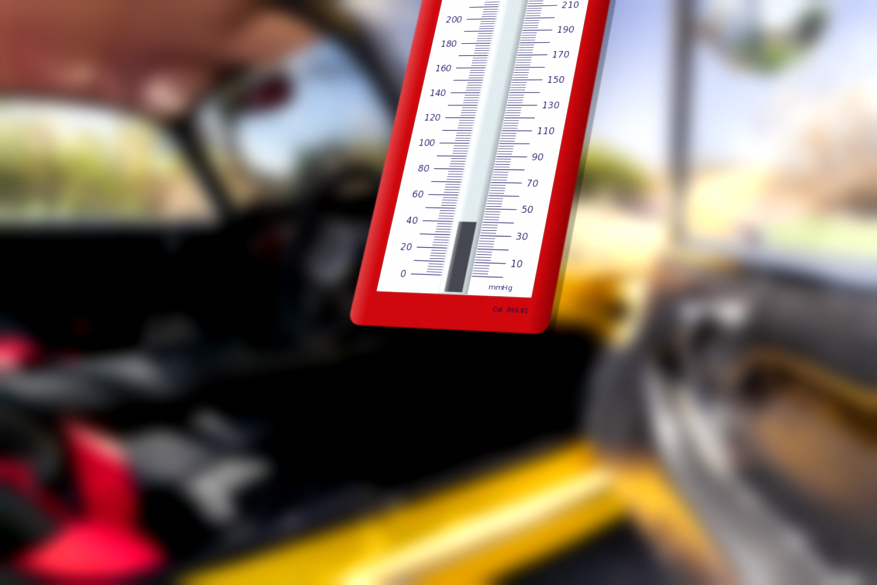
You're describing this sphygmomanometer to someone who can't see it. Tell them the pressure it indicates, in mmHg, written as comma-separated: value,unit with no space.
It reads 40,mmHg
